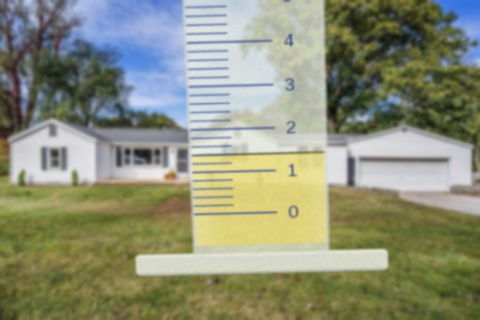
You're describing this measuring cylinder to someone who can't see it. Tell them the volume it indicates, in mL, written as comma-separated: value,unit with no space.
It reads 1.4,mL
